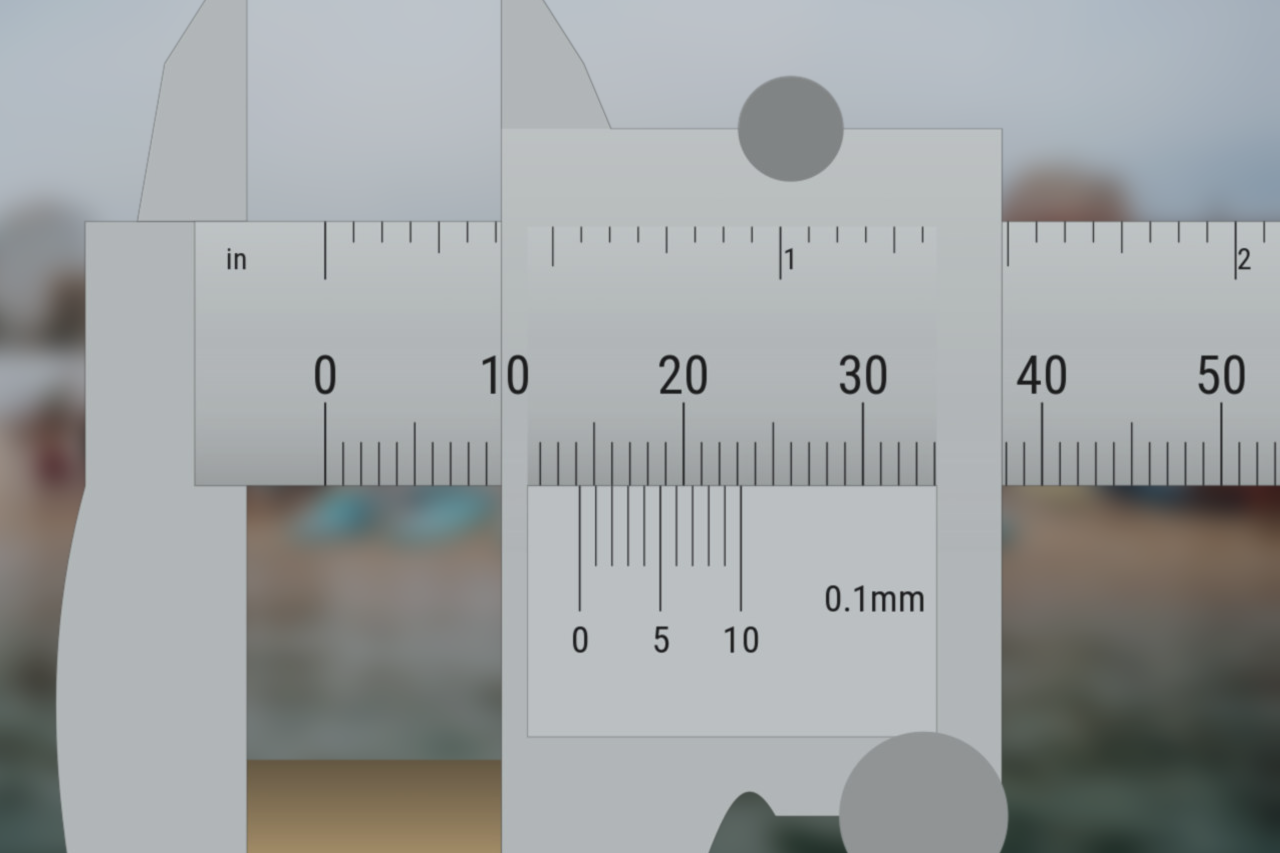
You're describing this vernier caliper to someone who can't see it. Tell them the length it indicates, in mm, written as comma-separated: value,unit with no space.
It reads 14.2,mm
